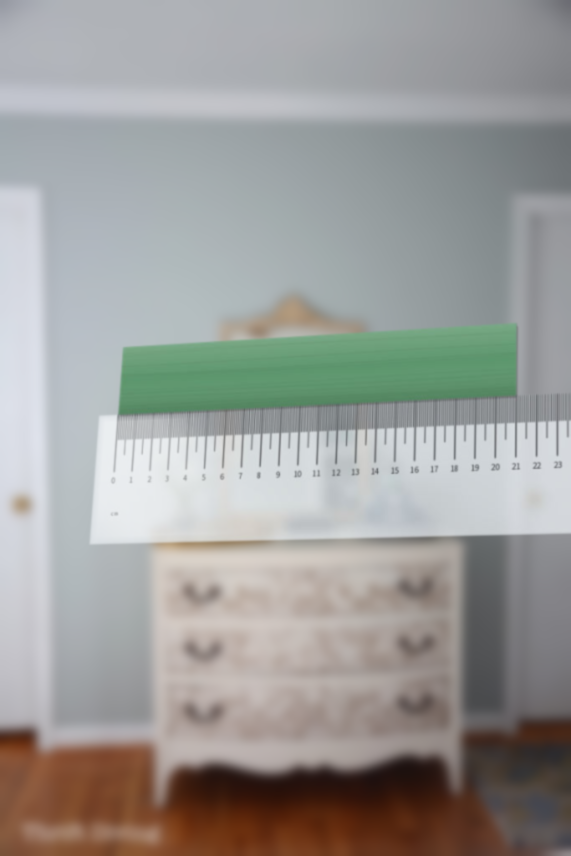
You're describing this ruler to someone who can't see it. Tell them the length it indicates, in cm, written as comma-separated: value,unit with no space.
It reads 21,cm
